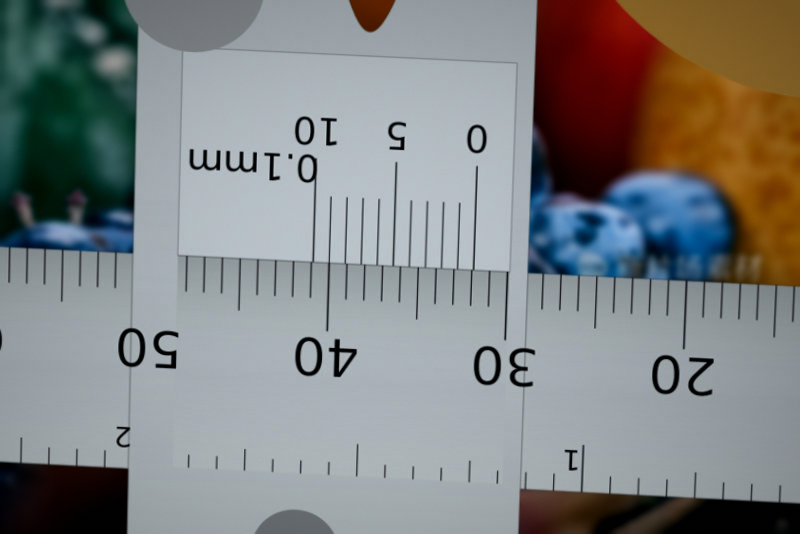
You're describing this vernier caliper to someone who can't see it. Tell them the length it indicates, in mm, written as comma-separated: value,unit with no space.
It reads 31.9,mm
